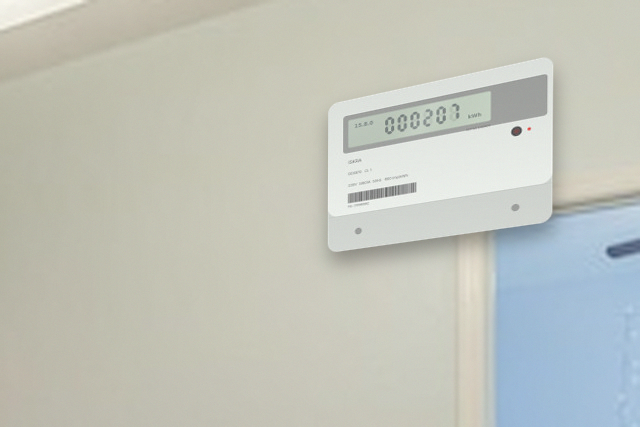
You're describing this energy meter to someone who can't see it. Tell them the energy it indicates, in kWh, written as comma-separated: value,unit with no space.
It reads 207,kWh
